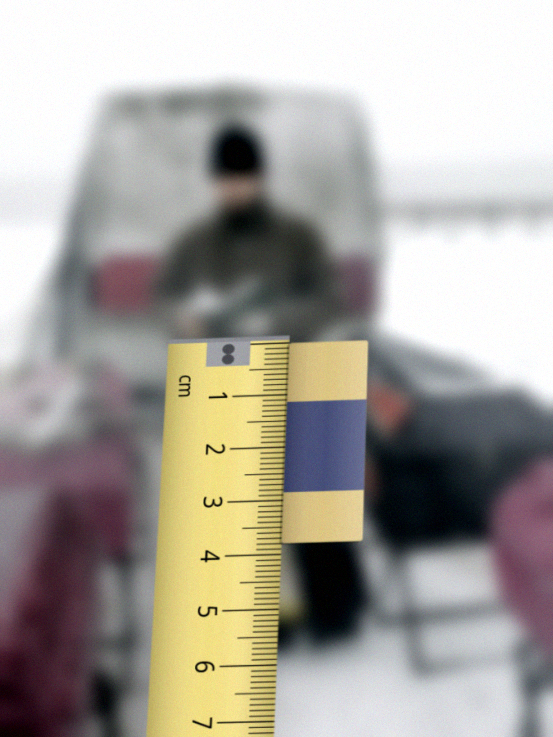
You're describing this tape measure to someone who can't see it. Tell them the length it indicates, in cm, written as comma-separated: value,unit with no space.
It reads 3.8,cm
